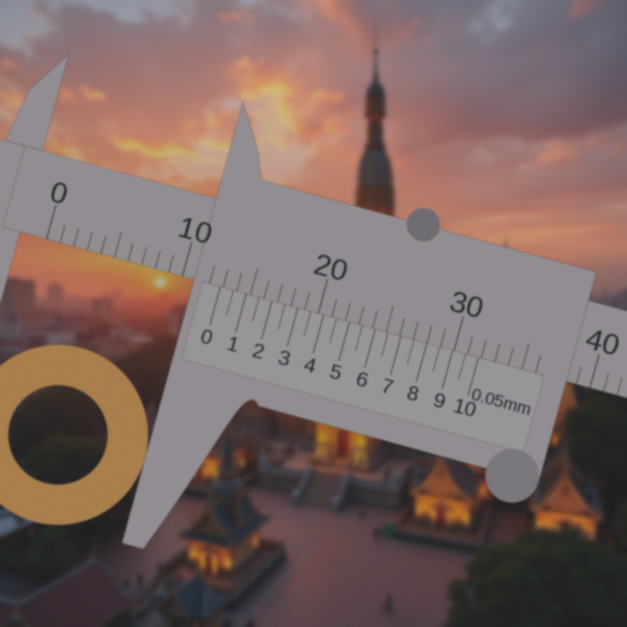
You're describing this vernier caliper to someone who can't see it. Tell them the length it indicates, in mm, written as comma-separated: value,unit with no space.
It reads 12.8,mm
